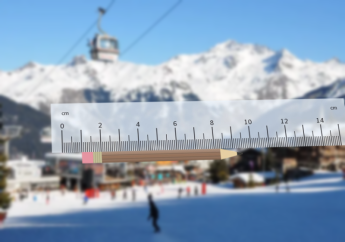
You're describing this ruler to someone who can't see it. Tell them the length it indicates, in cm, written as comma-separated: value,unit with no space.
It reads 8.5,cm
